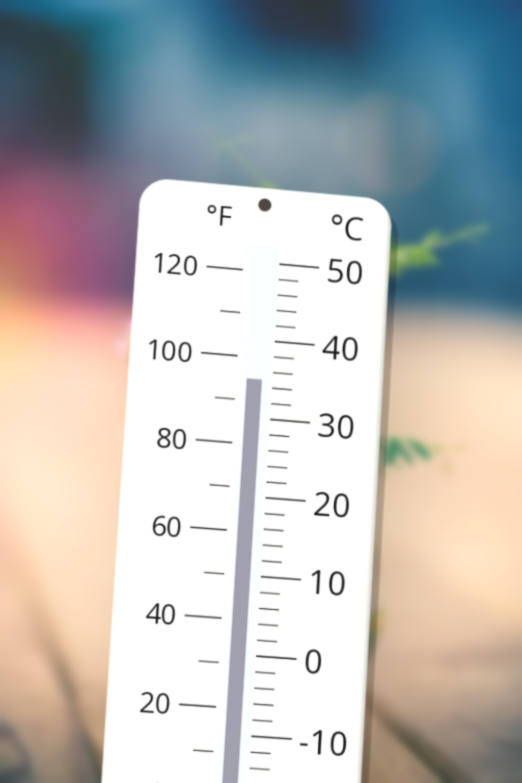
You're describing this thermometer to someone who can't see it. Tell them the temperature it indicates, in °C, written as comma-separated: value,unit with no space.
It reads 35,°C
